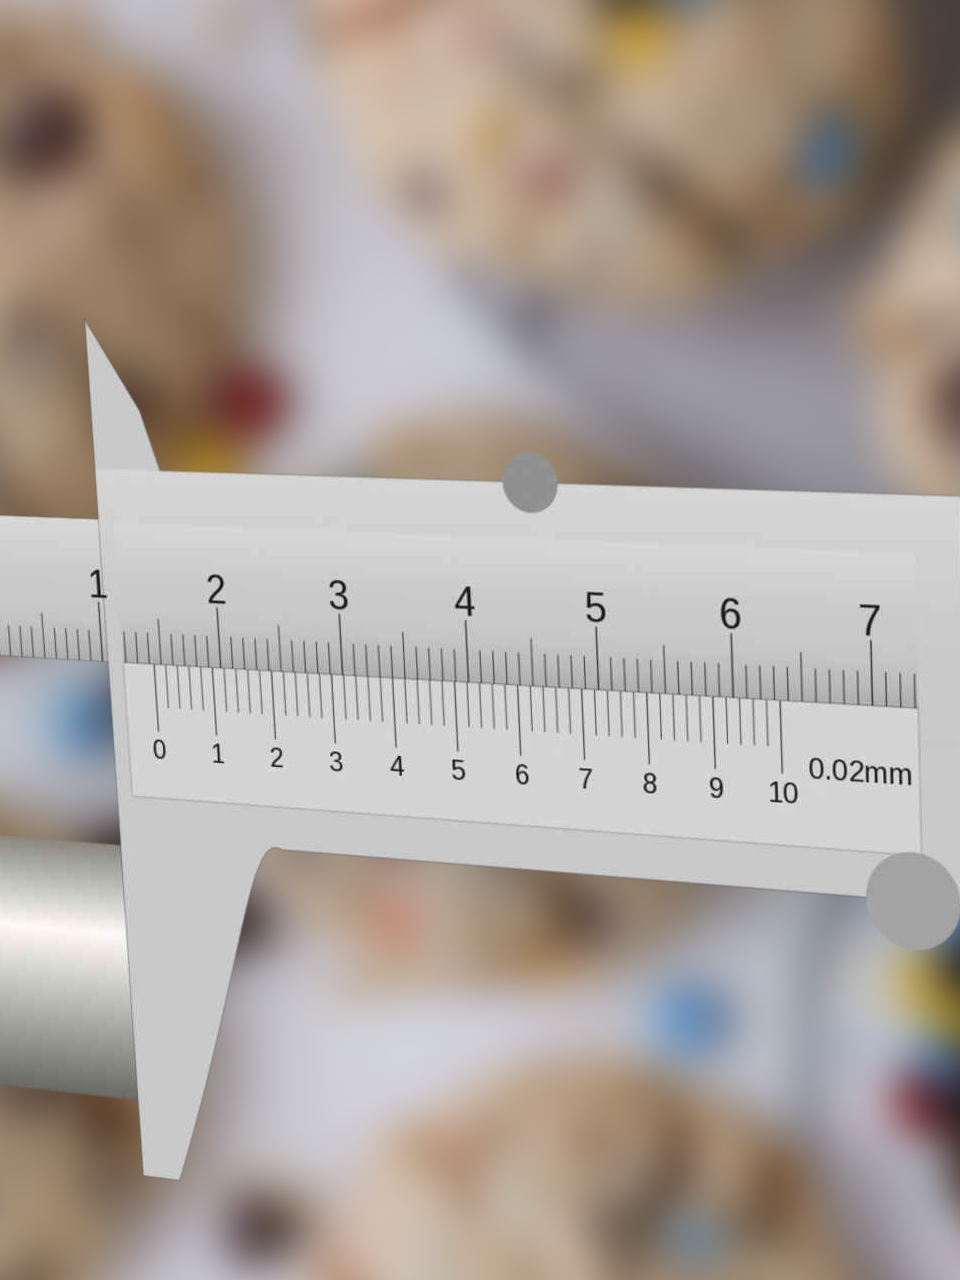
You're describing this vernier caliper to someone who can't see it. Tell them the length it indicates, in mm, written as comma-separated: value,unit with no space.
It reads 14.4,mm
